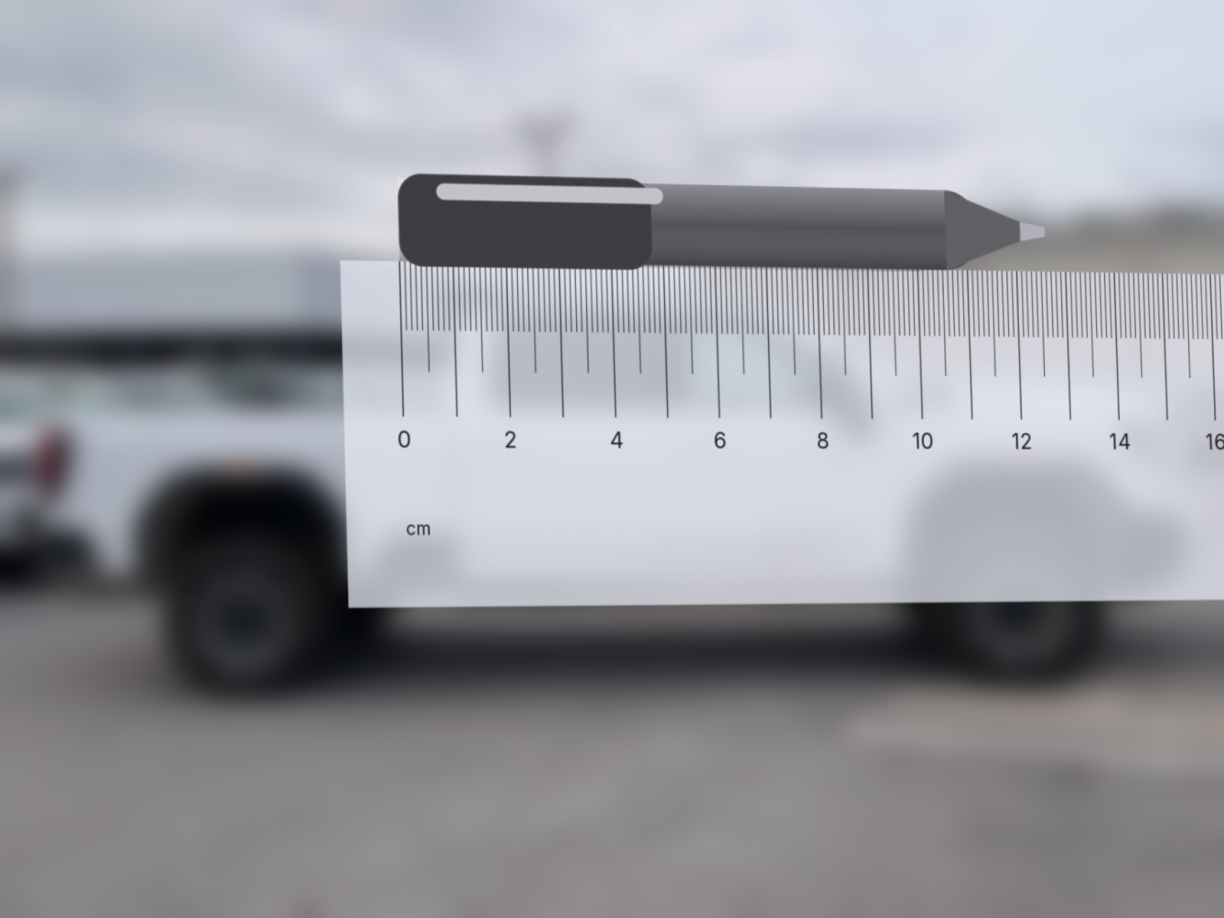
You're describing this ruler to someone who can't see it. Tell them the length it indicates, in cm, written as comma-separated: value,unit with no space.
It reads 12.6,cm
